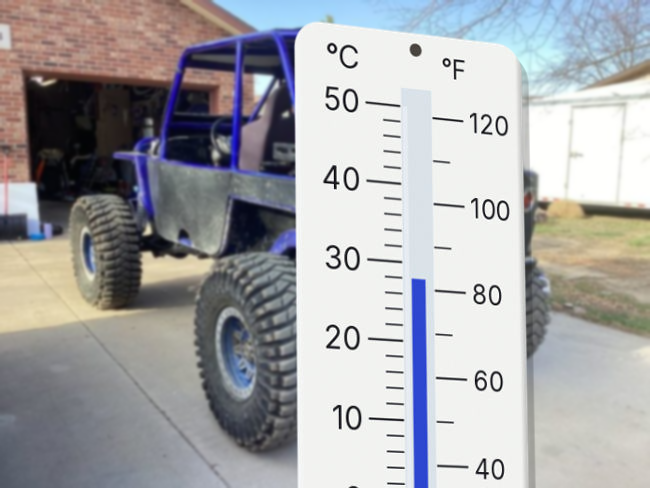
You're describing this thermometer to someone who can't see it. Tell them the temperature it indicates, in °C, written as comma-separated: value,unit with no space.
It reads 28,°C
